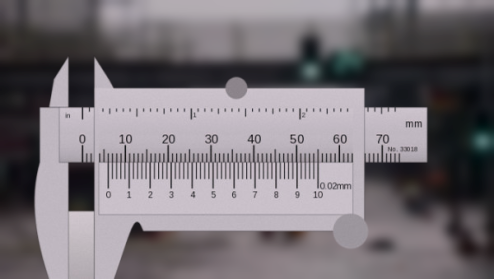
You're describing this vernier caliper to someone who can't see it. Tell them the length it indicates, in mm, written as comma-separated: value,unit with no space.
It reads 6.0,mm
